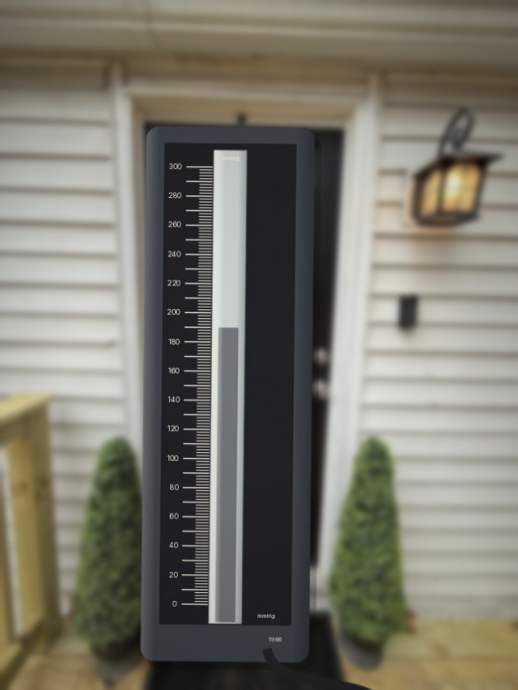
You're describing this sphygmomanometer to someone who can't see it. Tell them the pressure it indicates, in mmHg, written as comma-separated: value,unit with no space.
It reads 190,mmHg
